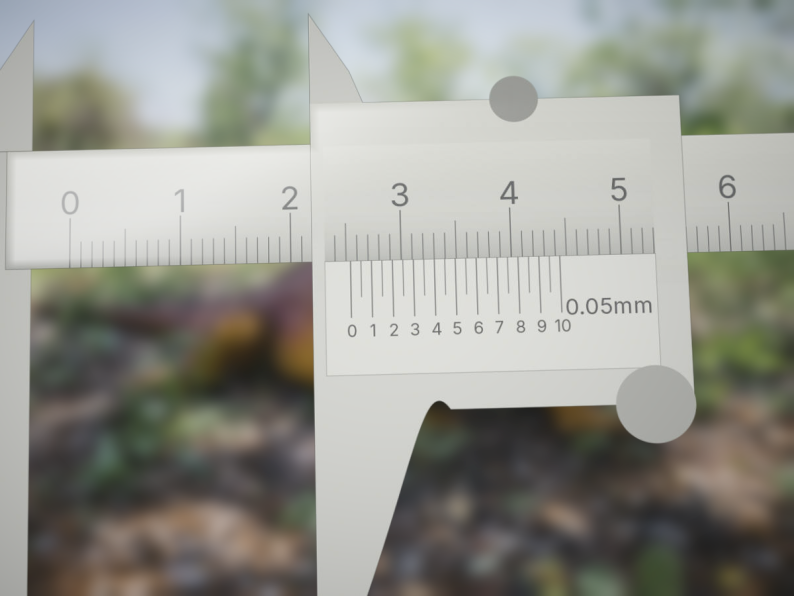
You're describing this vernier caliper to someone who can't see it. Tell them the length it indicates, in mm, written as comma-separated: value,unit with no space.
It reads 25.4,mm
